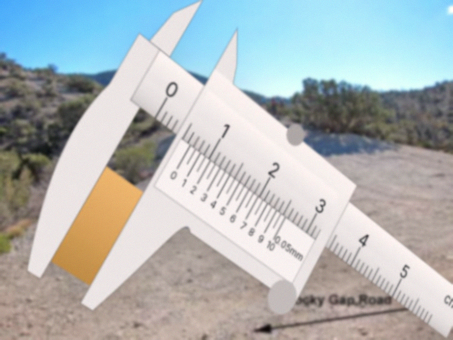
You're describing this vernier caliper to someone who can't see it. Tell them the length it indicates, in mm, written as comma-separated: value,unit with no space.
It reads 6.5,mm
